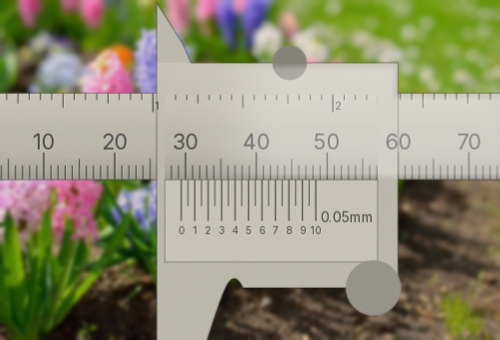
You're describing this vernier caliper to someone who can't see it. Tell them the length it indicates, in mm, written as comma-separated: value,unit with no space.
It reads 29.4,mm
